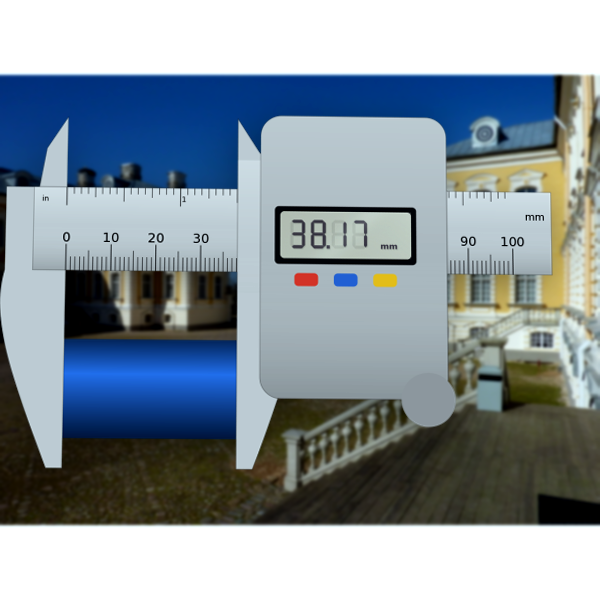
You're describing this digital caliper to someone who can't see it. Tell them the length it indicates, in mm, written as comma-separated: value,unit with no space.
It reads 38.17,mm
